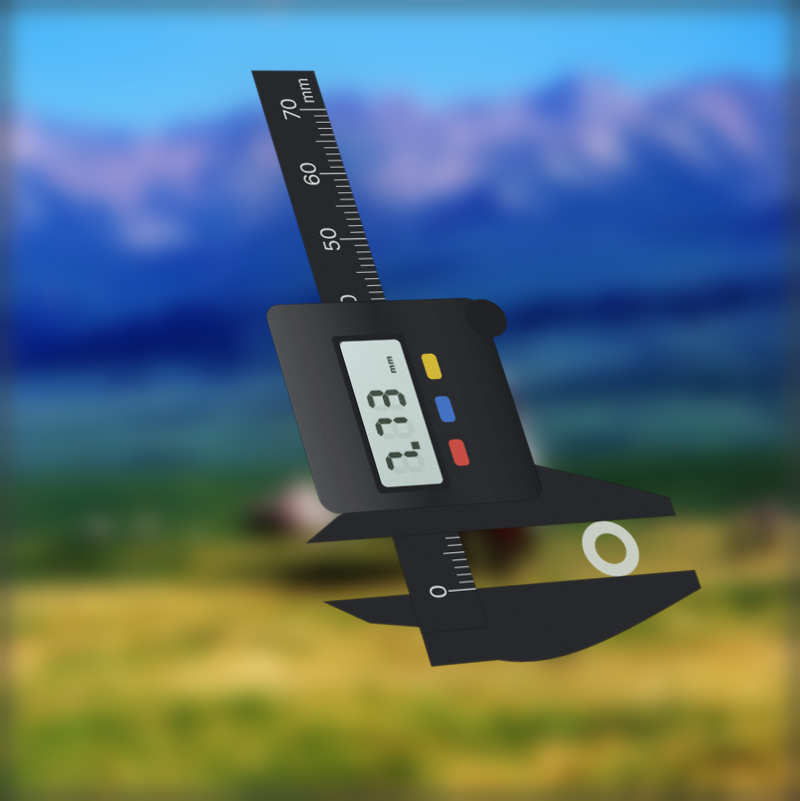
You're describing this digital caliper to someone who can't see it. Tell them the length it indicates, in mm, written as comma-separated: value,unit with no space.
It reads 7.73,mm
